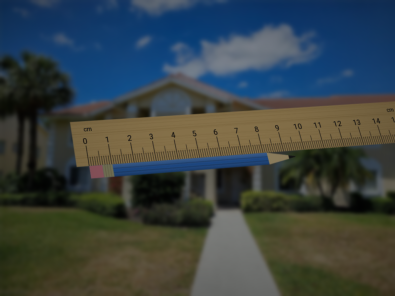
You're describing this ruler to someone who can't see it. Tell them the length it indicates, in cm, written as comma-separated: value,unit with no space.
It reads 9.5,cm
